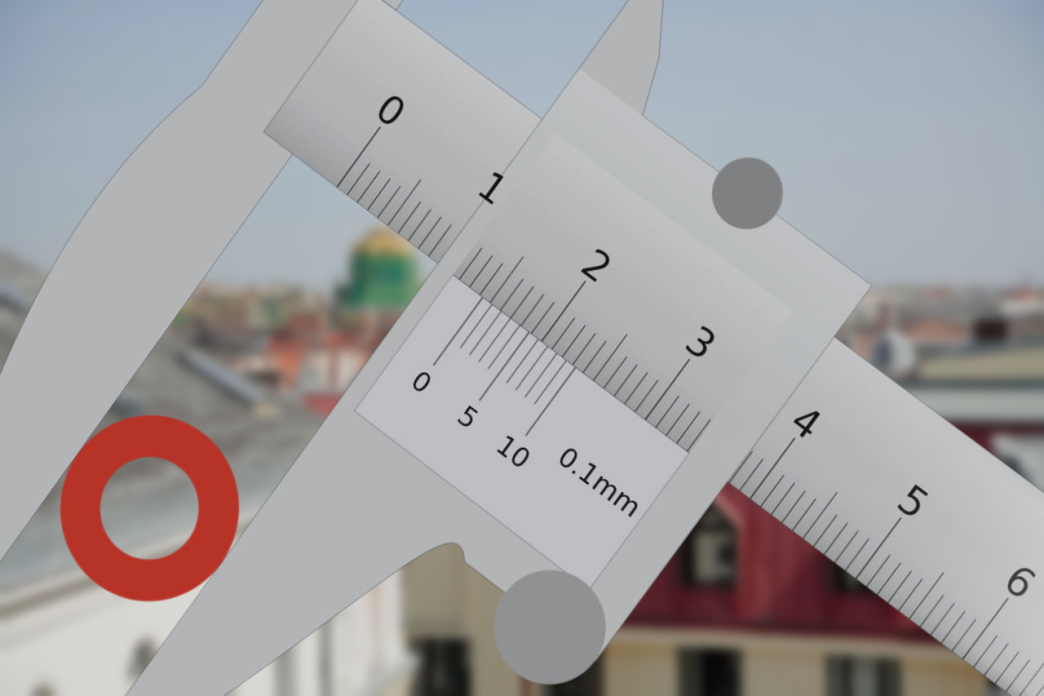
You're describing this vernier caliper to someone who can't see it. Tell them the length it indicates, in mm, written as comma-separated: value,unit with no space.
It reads 14.3,mm
